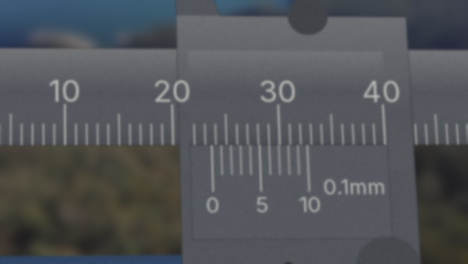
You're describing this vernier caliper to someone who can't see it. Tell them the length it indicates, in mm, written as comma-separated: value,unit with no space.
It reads 23.6,mm
